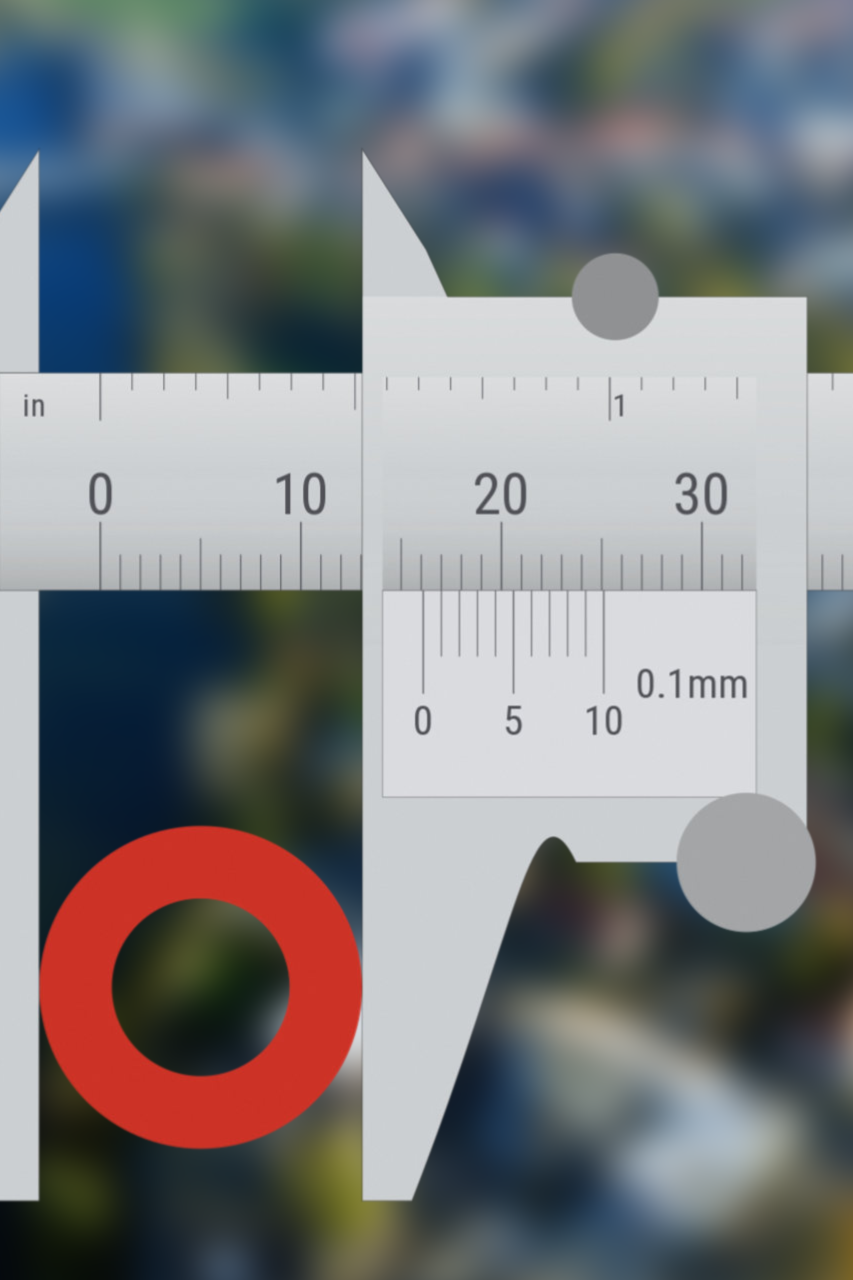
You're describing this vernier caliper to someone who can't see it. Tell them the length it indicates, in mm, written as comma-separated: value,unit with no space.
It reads 16.1,mm
